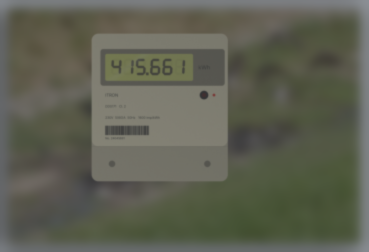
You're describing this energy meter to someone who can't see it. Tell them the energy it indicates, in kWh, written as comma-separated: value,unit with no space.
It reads 415.661,kWh
